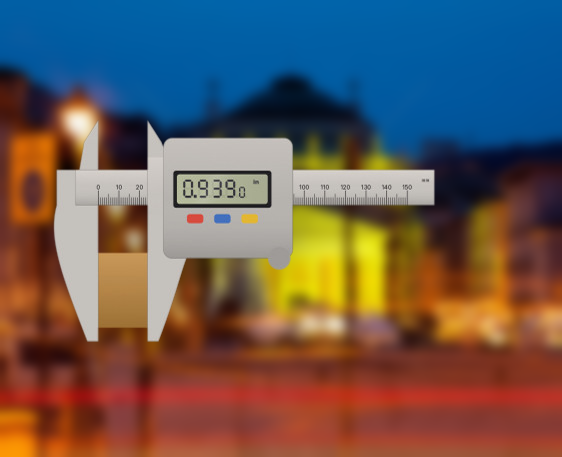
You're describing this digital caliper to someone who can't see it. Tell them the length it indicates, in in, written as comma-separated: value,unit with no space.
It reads 0.9390,in
